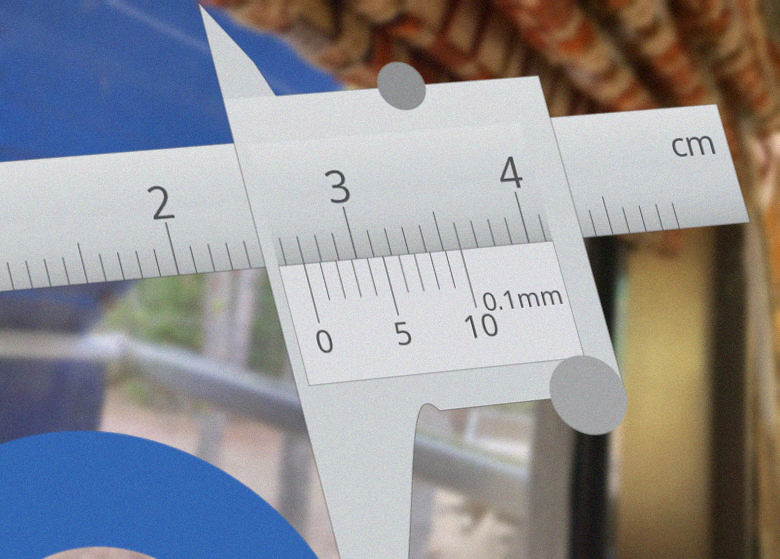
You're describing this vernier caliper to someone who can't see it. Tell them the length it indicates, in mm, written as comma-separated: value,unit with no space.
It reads 27.0,mm
